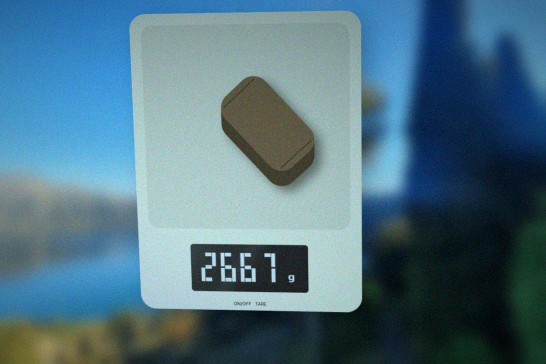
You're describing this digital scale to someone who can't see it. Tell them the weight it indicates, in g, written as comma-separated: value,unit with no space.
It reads 2667,g
